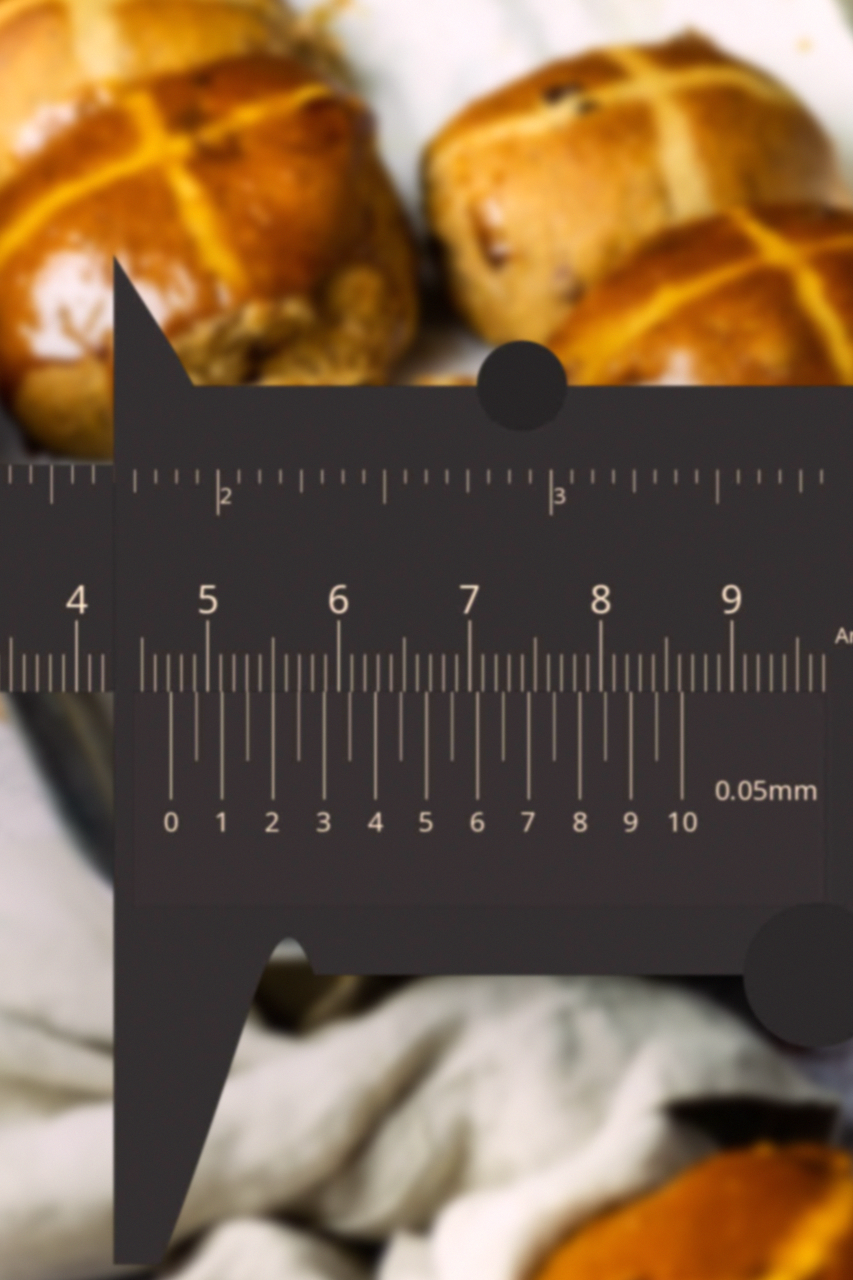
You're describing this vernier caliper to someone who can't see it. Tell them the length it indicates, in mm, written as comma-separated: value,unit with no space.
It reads 47.2,mm
